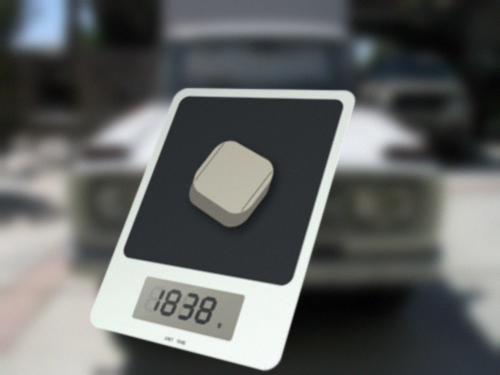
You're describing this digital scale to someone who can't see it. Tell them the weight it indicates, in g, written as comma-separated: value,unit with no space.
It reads 1838,g
